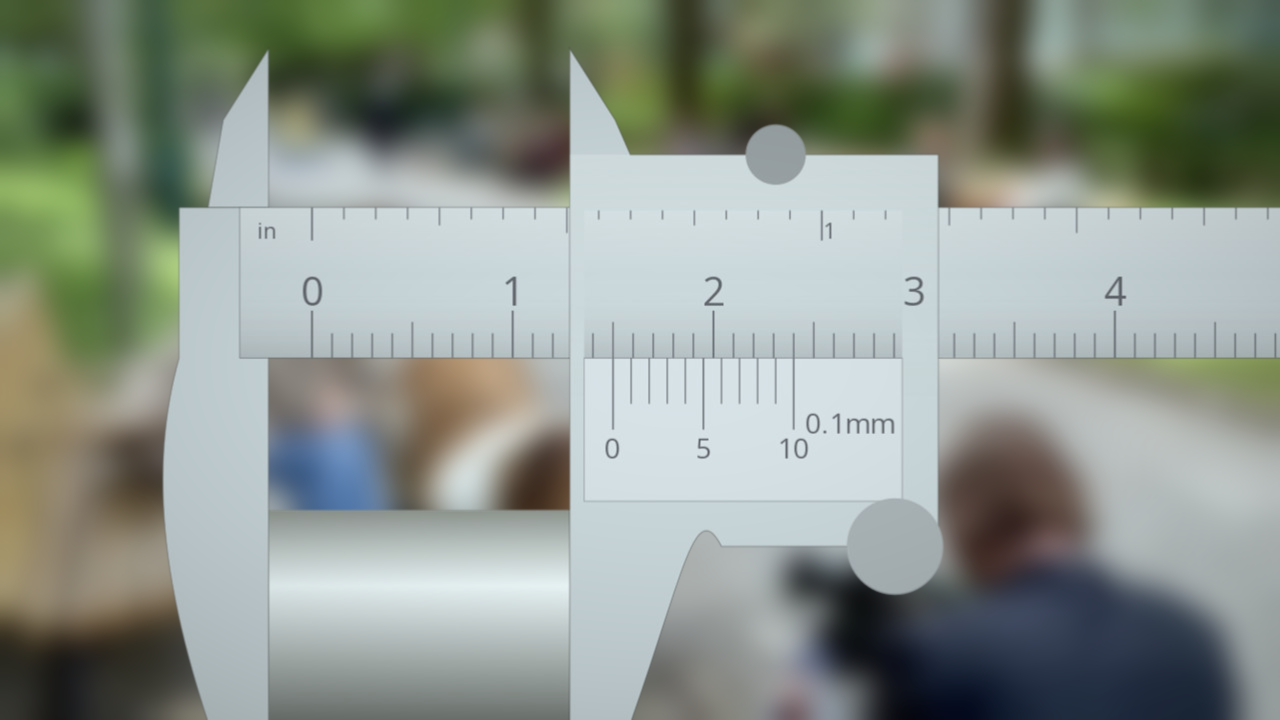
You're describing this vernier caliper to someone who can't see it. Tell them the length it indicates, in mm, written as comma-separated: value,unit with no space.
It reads 15.0,mm
